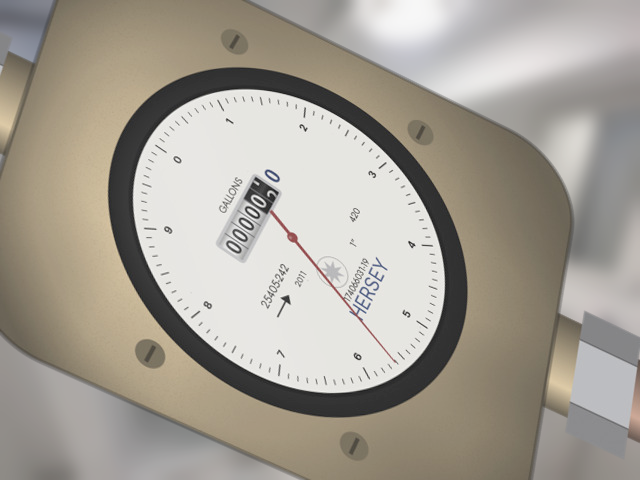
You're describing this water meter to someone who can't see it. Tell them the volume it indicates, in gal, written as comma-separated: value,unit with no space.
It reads 15.6,gal
